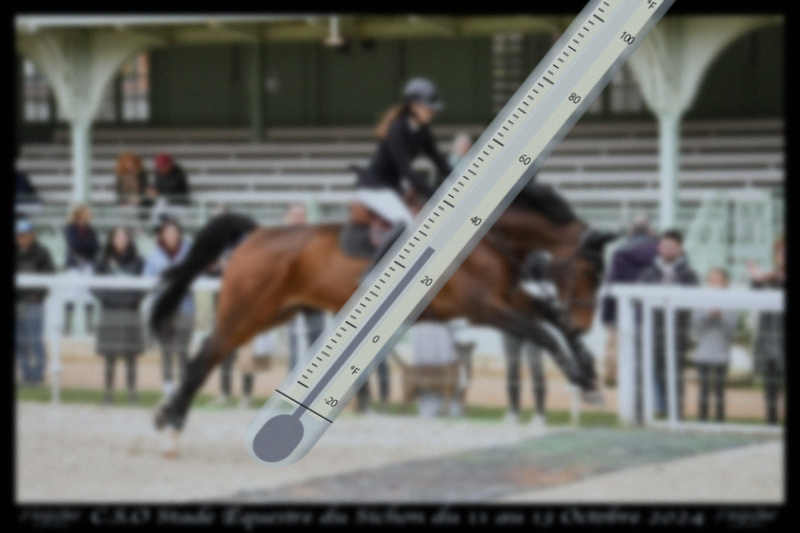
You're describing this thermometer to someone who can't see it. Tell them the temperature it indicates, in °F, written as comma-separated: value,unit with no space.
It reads 28,°F
